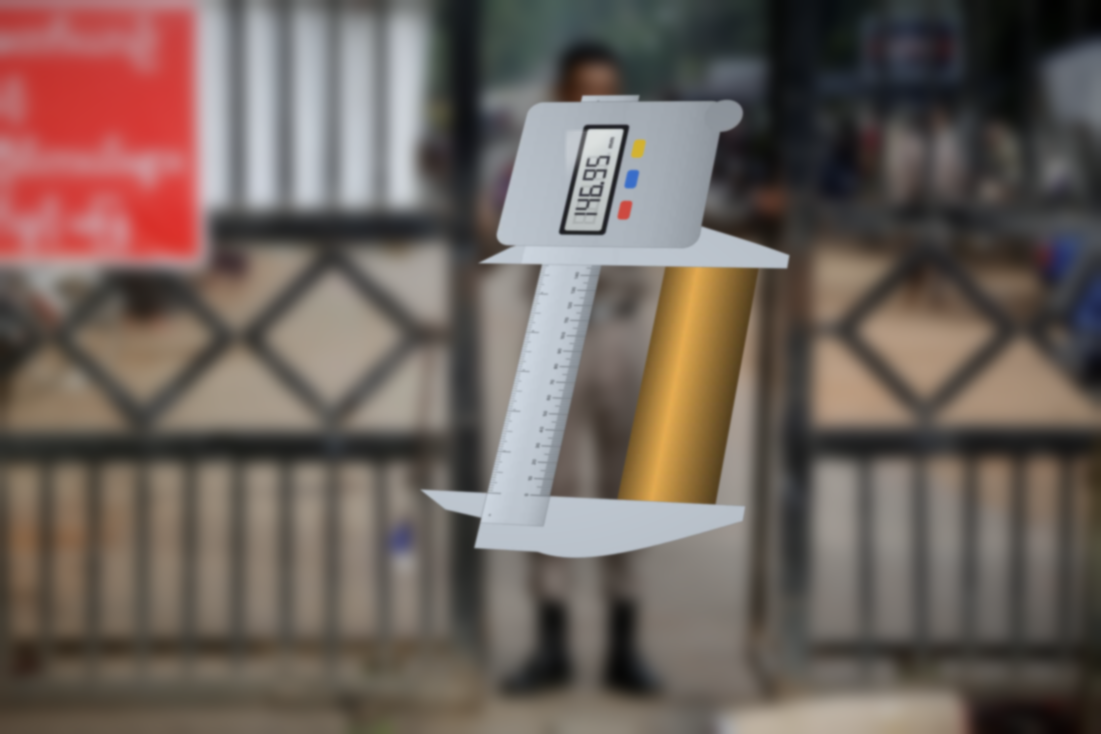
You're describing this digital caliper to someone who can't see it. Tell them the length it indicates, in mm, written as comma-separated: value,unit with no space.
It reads 146.95,mm
